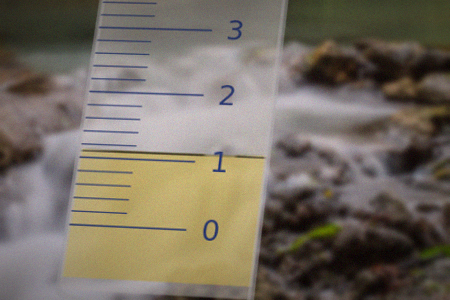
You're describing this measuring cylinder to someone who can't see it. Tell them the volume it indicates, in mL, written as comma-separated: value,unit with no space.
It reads 1.1,mL
